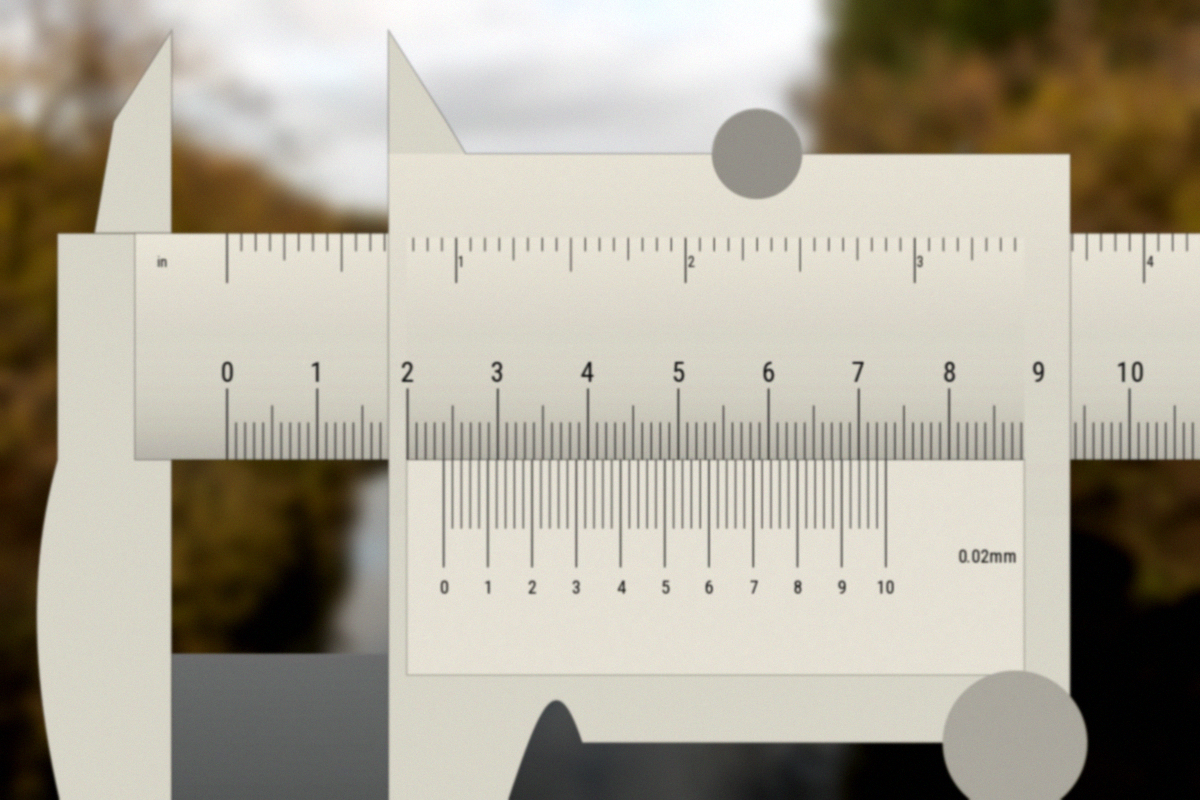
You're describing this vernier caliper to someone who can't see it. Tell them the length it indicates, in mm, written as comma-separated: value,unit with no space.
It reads 24.0,mm
